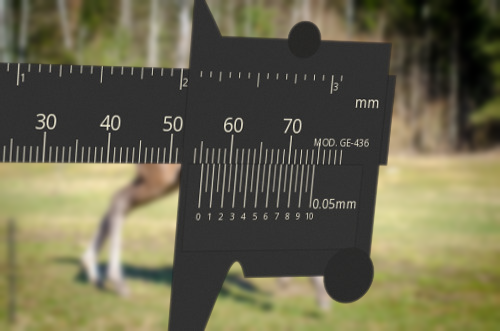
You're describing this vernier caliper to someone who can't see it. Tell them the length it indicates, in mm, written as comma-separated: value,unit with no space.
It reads 55.4,mm
